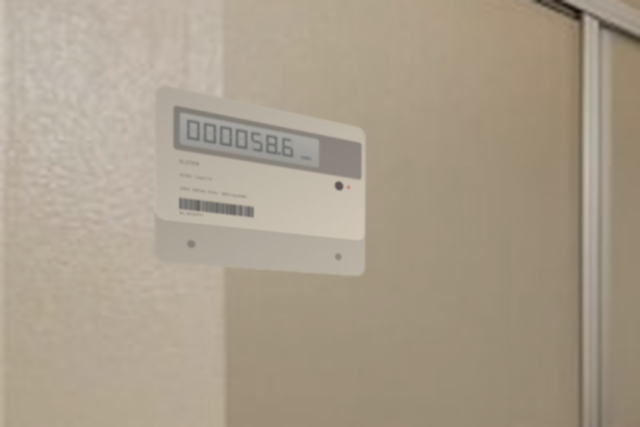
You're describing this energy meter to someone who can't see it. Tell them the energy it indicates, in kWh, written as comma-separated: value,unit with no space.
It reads 58.6,kWh
